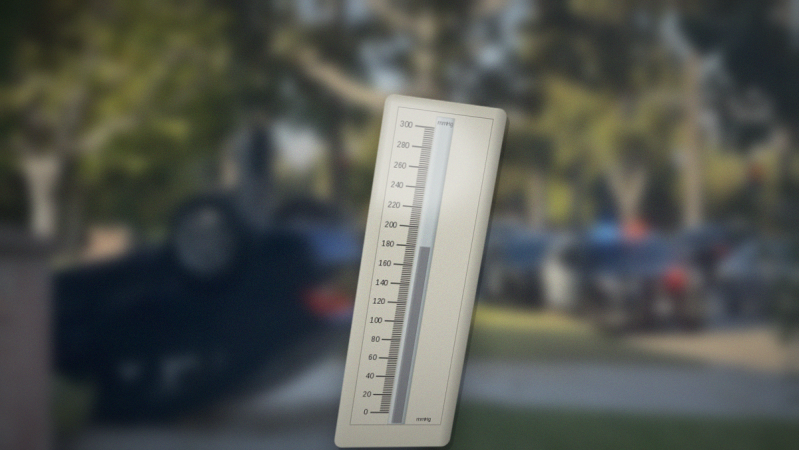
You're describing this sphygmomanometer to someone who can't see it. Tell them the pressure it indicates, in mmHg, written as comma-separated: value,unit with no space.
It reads 180,mmHg
